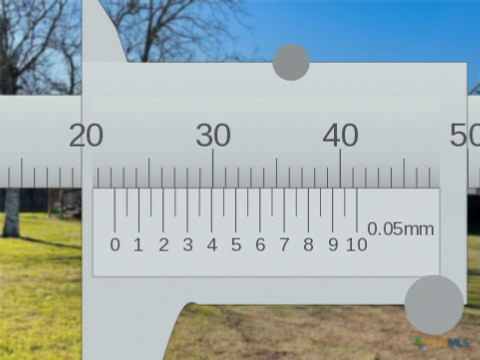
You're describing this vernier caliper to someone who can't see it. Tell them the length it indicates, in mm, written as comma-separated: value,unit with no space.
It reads 22.3,mm
